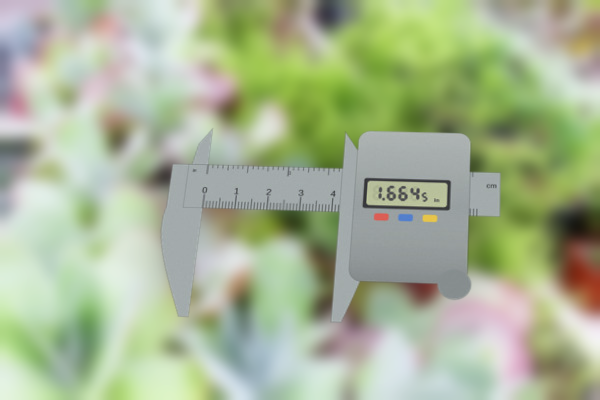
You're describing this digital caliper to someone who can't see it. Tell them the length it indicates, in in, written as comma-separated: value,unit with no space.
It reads 1.6645,in
